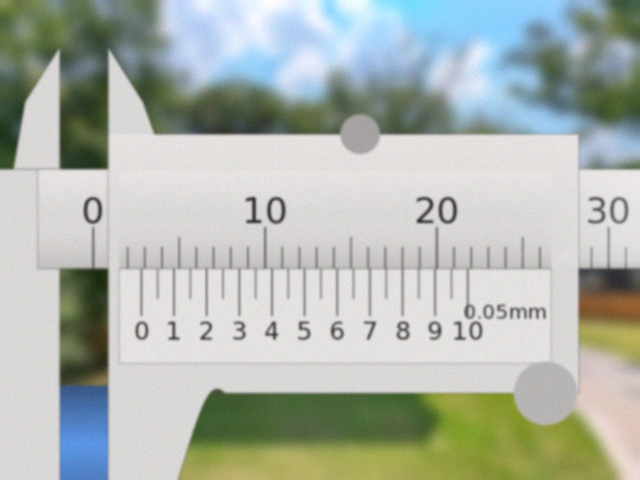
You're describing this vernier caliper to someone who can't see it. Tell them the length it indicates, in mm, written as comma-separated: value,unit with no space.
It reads 2.8,mm
